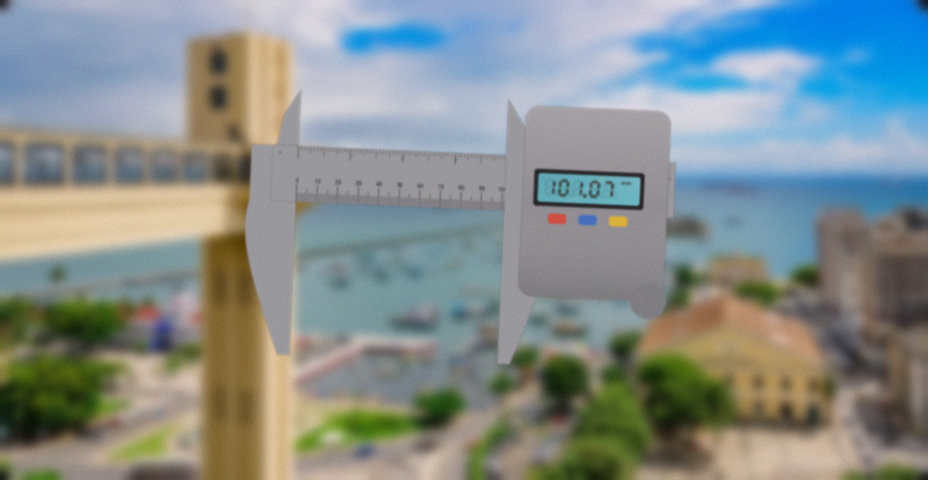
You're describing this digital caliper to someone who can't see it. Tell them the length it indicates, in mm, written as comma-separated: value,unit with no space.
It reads 101.07,mm
